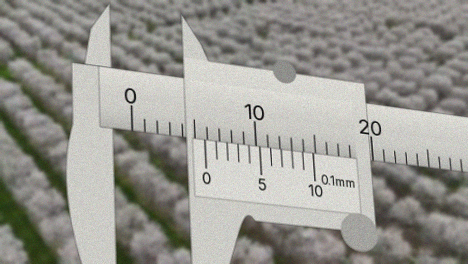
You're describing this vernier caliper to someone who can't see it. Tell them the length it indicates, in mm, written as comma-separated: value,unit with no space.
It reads 5.8,mm
